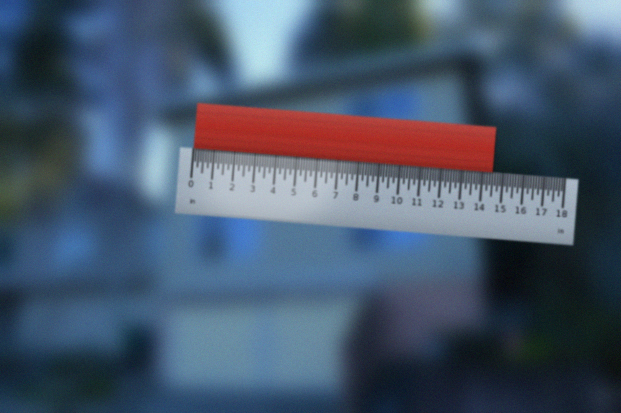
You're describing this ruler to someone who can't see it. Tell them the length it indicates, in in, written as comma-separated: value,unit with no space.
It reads 14.5,in
